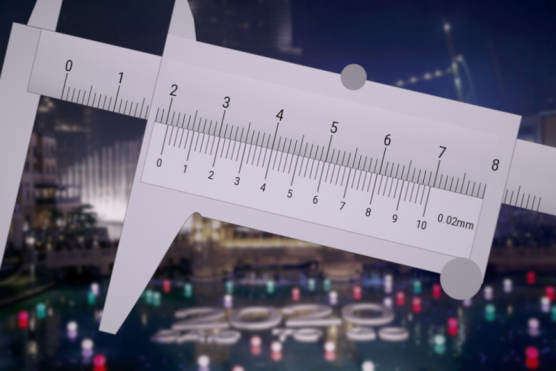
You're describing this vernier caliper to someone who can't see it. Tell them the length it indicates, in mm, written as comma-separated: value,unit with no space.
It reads 20.4,mm
